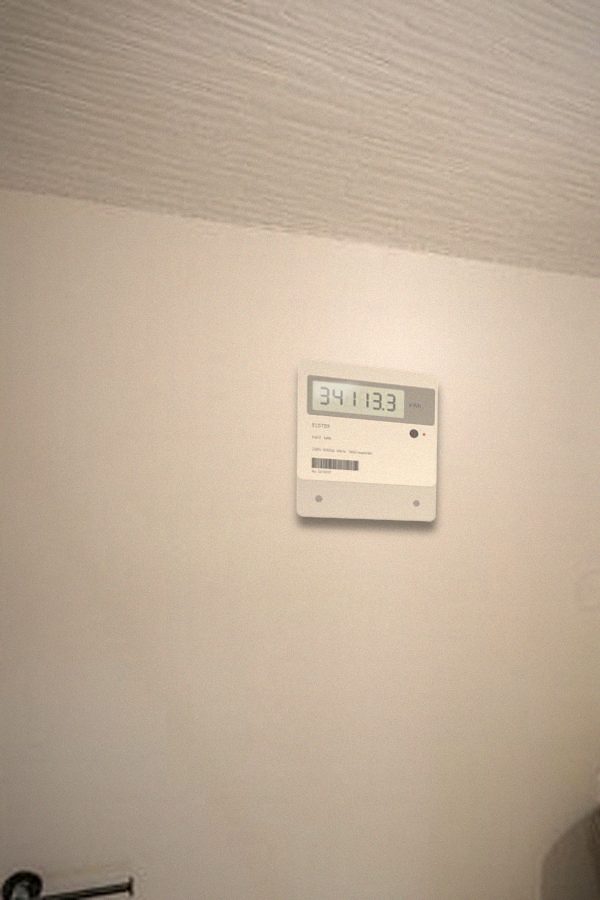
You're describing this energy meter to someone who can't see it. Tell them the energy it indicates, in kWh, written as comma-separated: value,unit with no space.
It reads 34113.3,kWh
